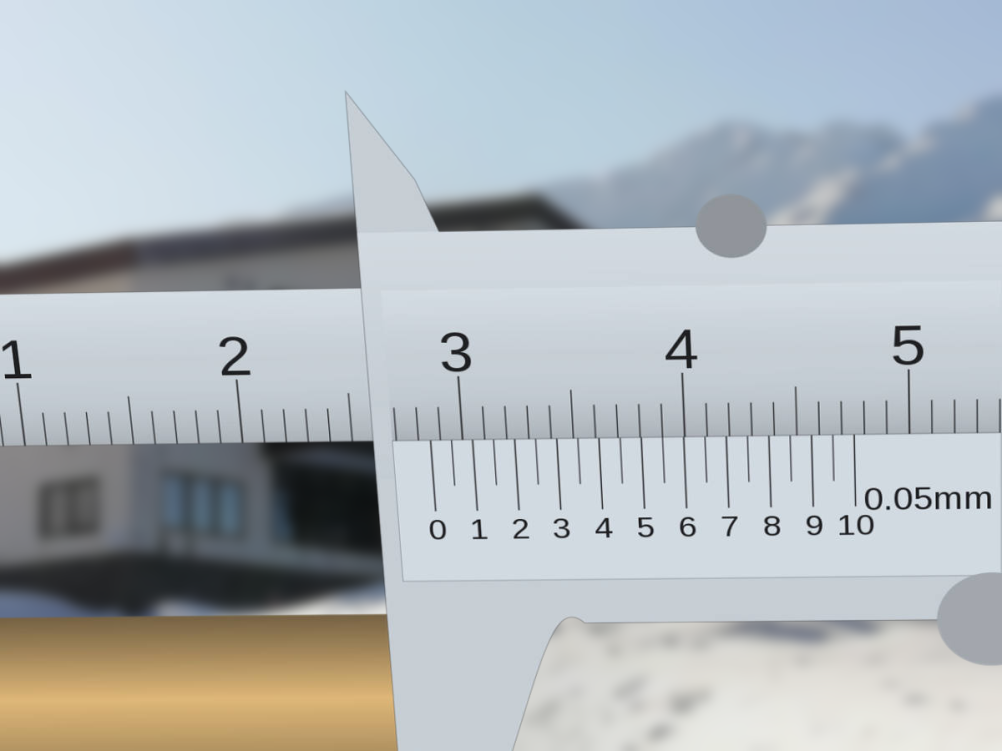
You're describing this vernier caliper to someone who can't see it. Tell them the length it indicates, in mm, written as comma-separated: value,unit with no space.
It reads 28.55,mm
